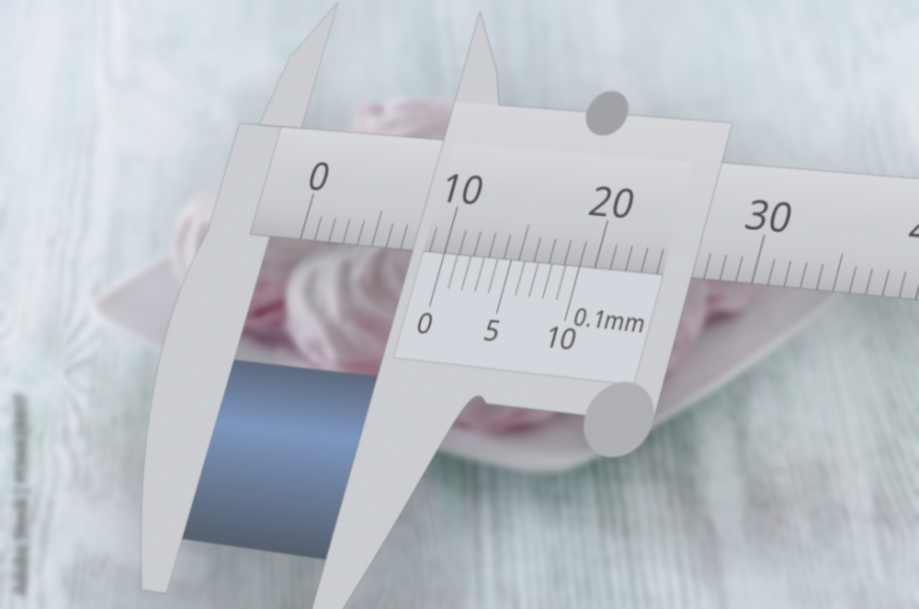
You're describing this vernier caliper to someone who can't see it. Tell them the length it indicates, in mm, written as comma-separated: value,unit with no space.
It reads 10.0,mm
